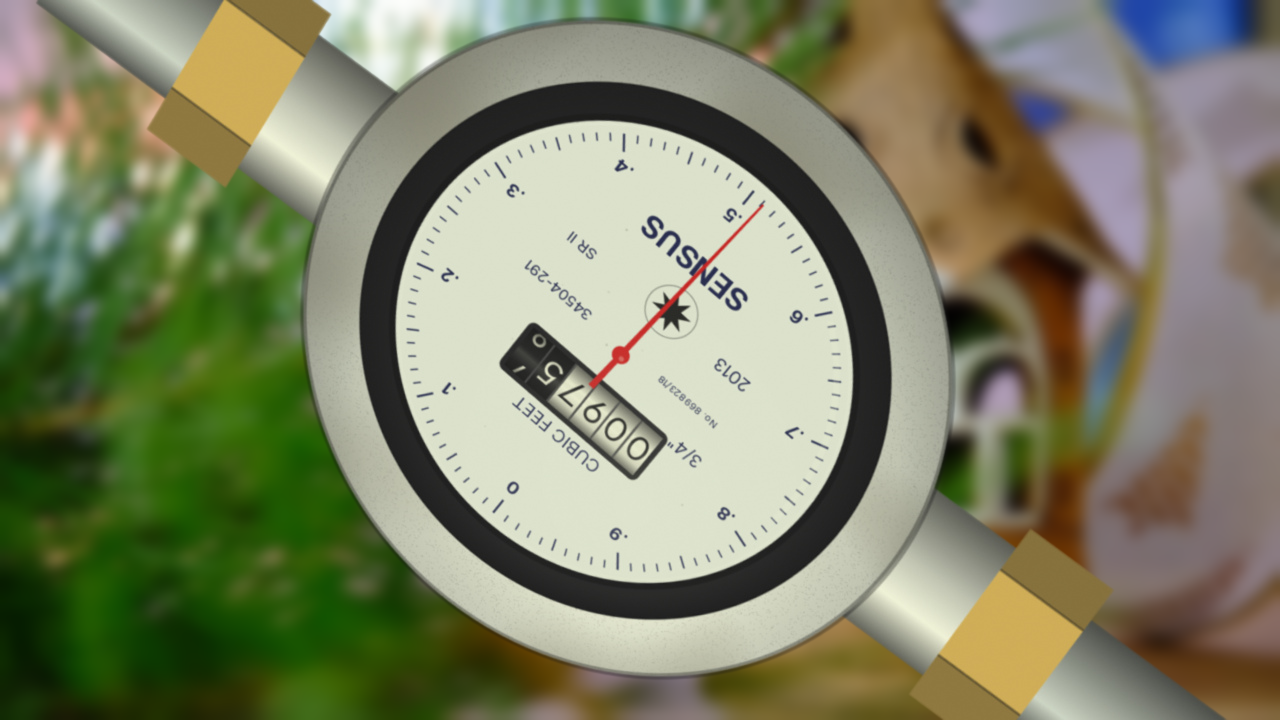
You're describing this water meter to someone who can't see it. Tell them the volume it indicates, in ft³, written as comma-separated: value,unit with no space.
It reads 9757.51,ft³
